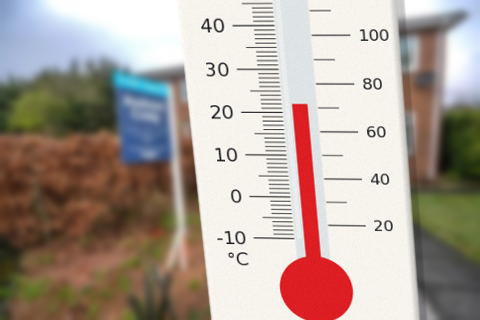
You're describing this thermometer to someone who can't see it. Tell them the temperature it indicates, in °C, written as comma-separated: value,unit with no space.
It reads 22,°C
